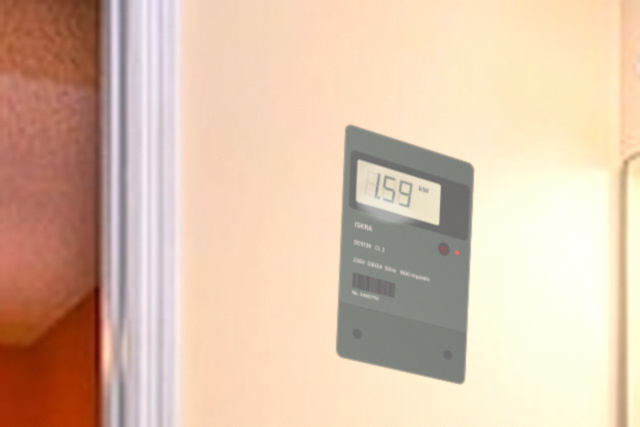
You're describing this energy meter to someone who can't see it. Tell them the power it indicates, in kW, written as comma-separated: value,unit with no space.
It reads 1.59,kW
